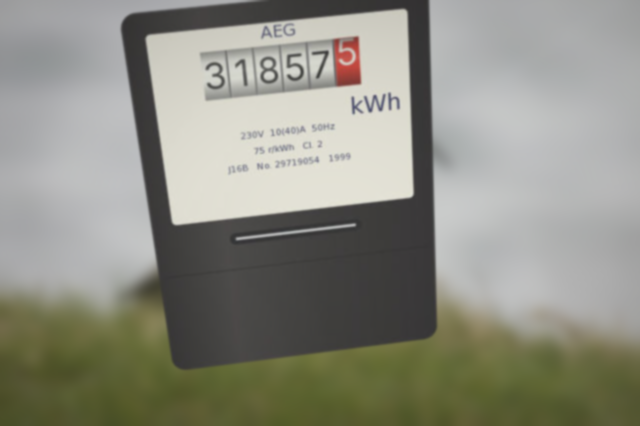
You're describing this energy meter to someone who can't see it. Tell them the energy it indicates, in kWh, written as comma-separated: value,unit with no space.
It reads 31857.5,kWh
